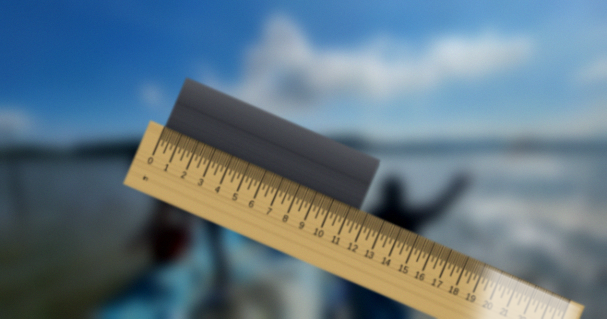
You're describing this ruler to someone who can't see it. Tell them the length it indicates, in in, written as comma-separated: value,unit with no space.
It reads 11.5,in
